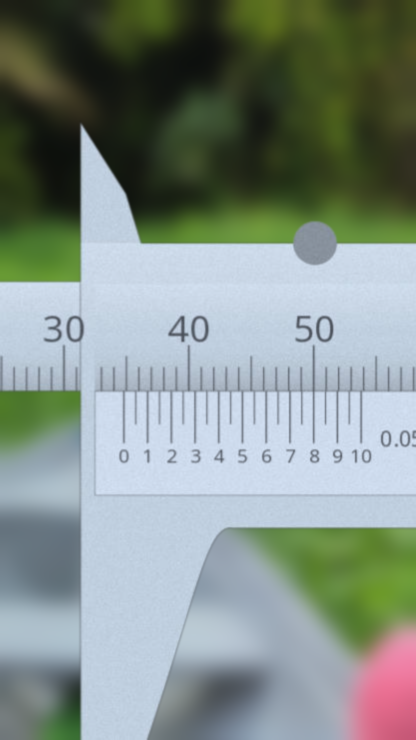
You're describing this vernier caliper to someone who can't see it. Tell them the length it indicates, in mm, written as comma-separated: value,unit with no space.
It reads 34.8,mm
